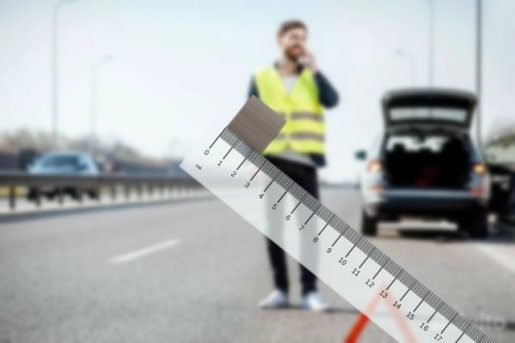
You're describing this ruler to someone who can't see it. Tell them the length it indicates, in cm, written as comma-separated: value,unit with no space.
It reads 2.5,cm
